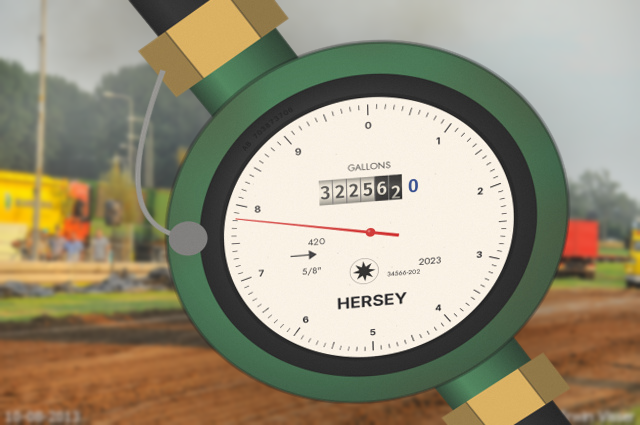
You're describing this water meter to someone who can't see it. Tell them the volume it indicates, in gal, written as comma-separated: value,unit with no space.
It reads 3225617.8,gal
